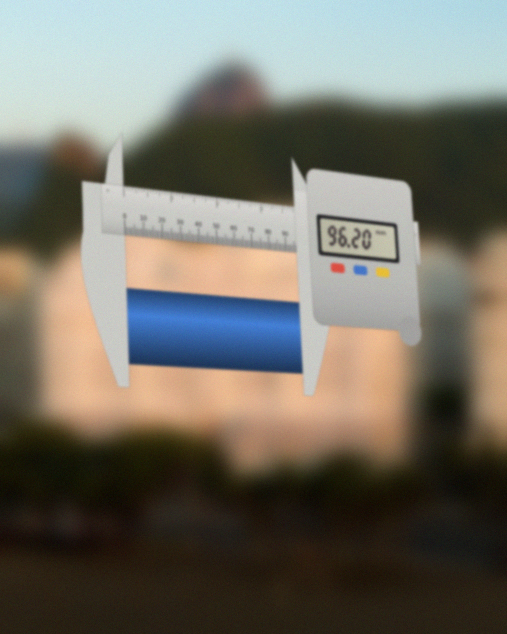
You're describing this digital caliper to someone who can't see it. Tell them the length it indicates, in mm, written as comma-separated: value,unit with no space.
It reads 96.20,mm
